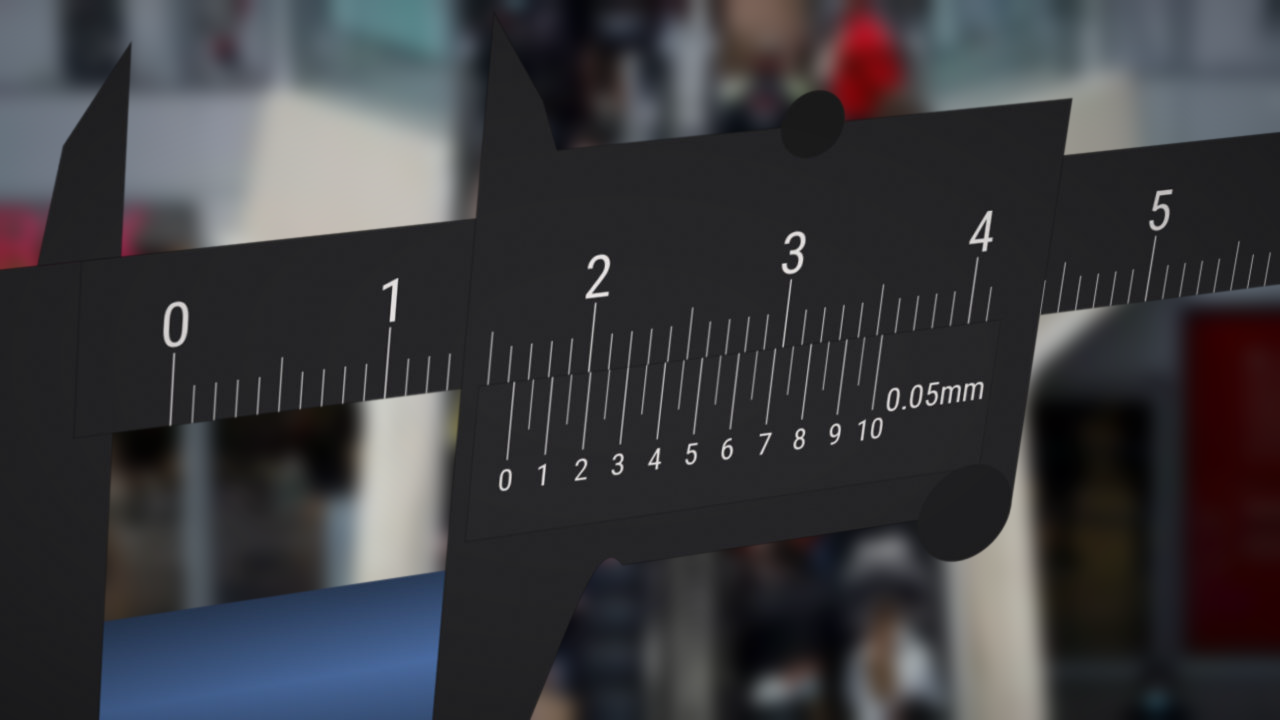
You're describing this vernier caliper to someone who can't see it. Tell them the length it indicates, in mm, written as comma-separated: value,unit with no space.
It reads 16.3,mm
